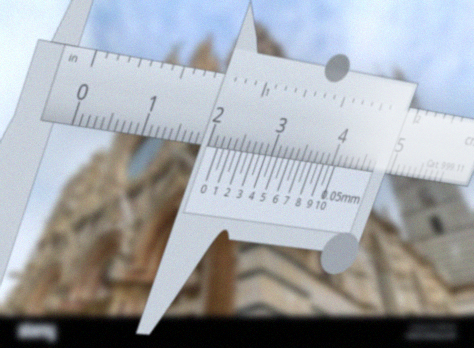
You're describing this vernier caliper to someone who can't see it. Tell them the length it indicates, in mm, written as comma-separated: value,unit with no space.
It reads 21.5,mm
